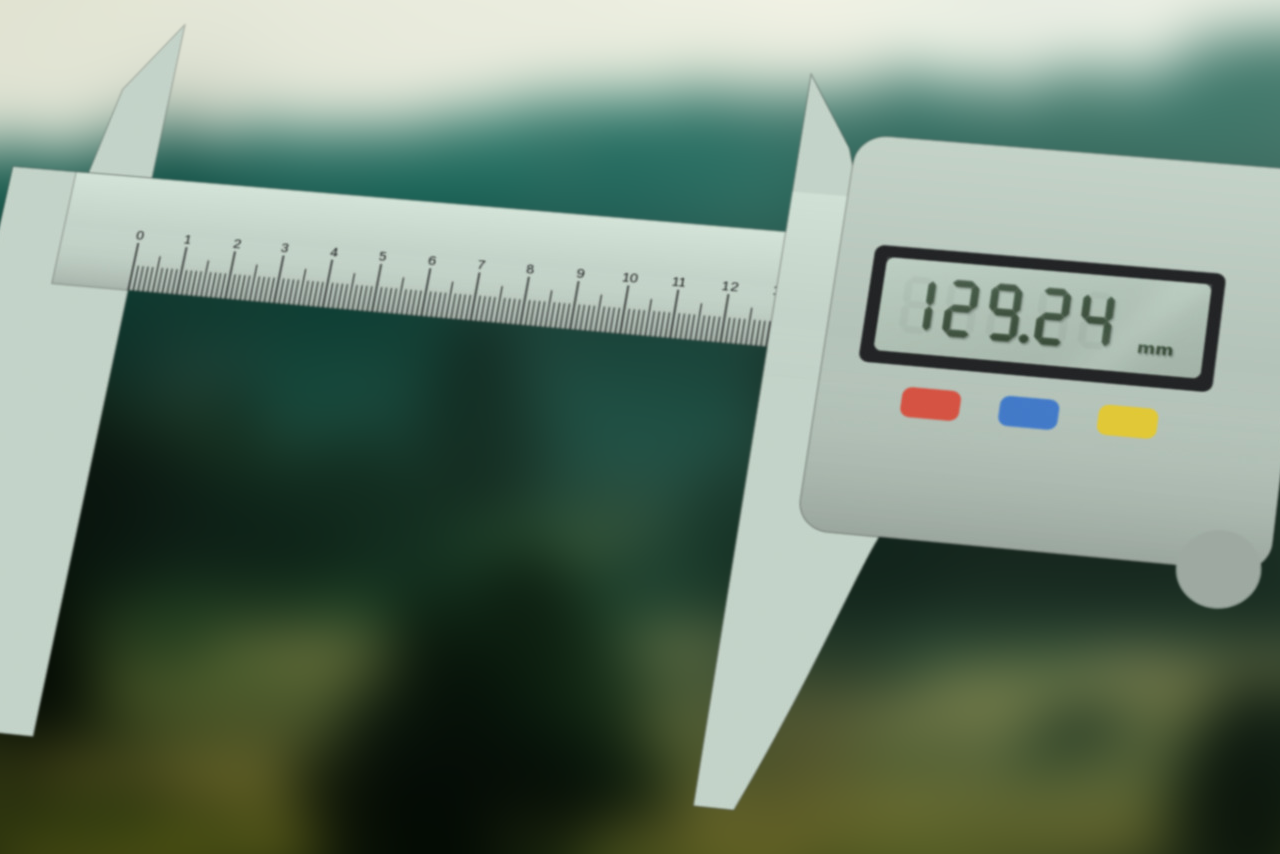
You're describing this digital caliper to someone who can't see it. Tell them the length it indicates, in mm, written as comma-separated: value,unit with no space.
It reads 129.24,mm
